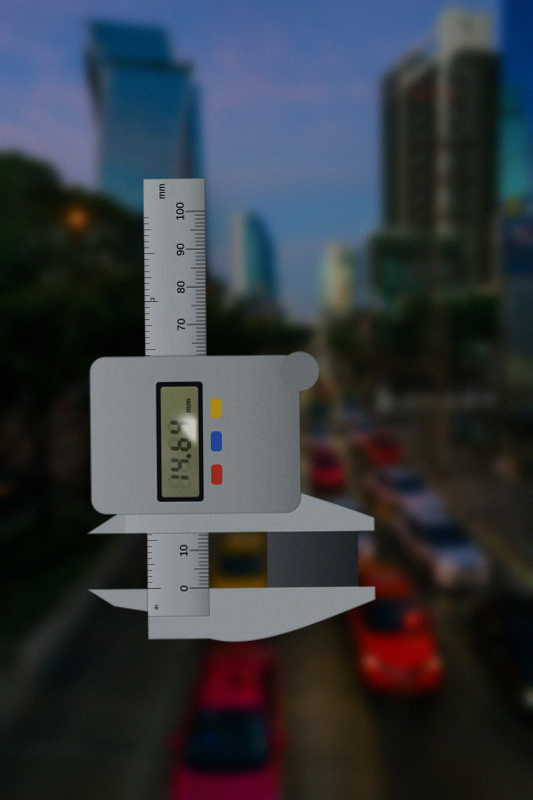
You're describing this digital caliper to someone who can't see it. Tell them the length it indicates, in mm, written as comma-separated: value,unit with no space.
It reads 14.64,mm
